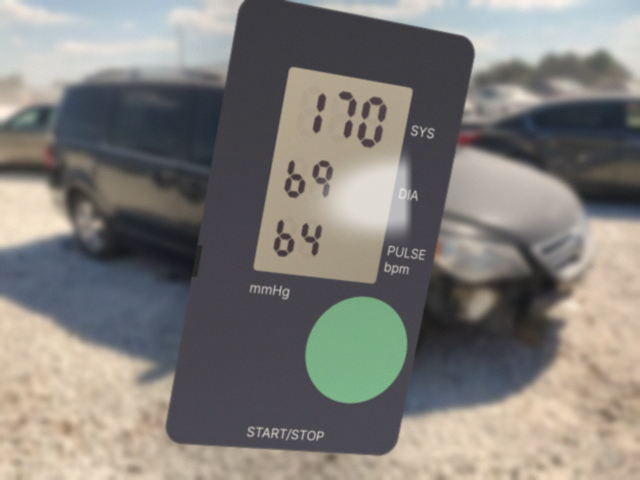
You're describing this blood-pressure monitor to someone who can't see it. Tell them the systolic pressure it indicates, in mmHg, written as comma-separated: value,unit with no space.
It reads 170,mmHg
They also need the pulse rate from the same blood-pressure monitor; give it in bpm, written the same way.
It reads 64,bpm
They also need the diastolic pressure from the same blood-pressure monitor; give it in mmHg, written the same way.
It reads 69,mmHg
